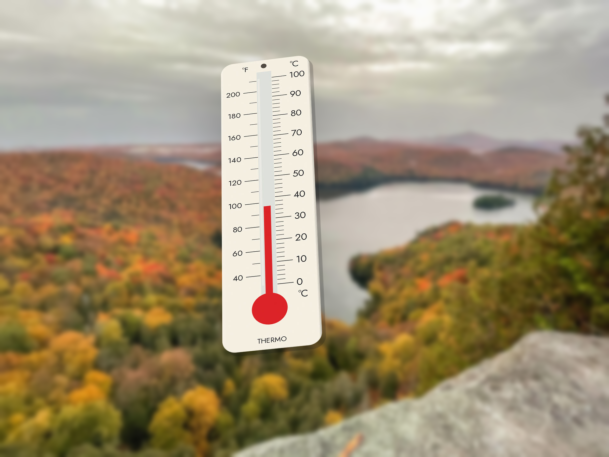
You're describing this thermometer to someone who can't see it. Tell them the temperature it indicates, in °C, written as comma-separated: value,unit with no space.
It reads 36,°C
